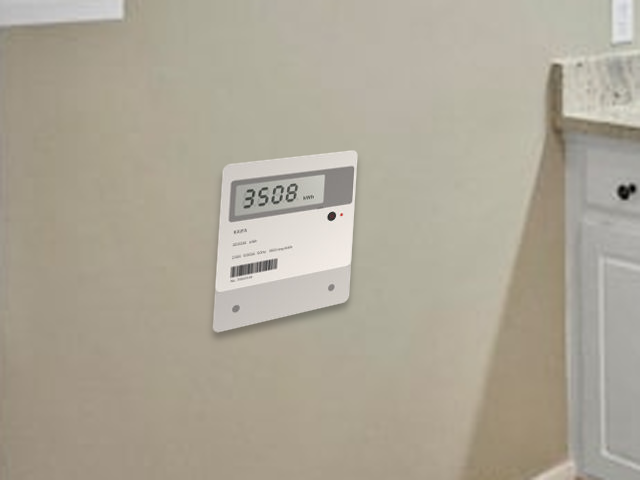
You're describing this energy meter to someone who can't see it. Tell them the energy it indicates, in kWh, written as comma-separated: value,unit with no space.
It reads 3508,kWh
